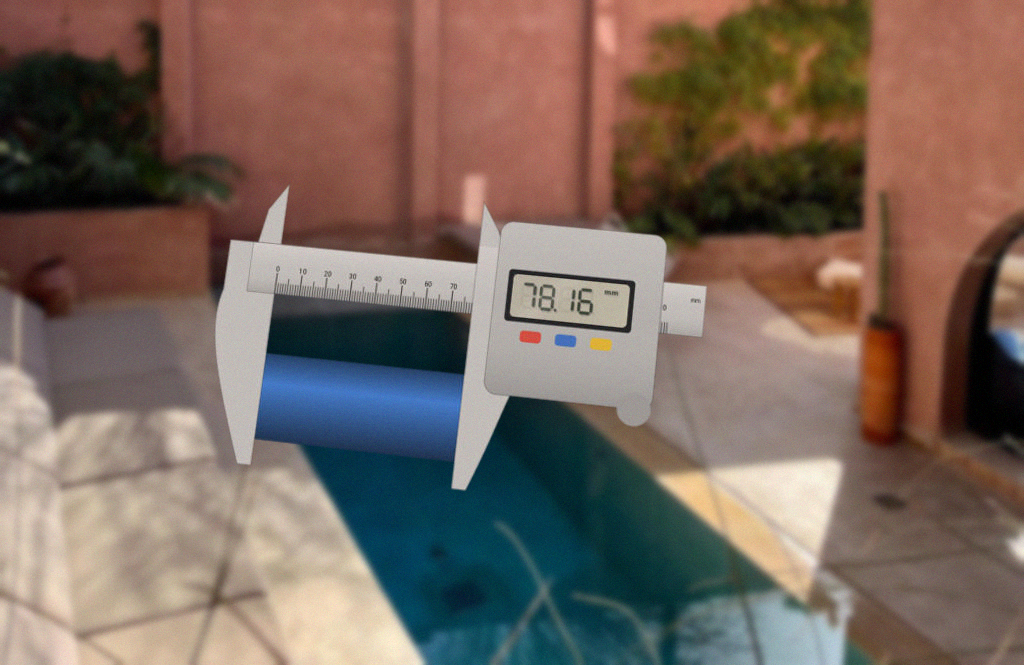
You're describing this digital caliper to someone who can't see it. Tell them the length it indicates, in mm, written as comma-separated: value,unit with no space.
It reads 78.16,mm
